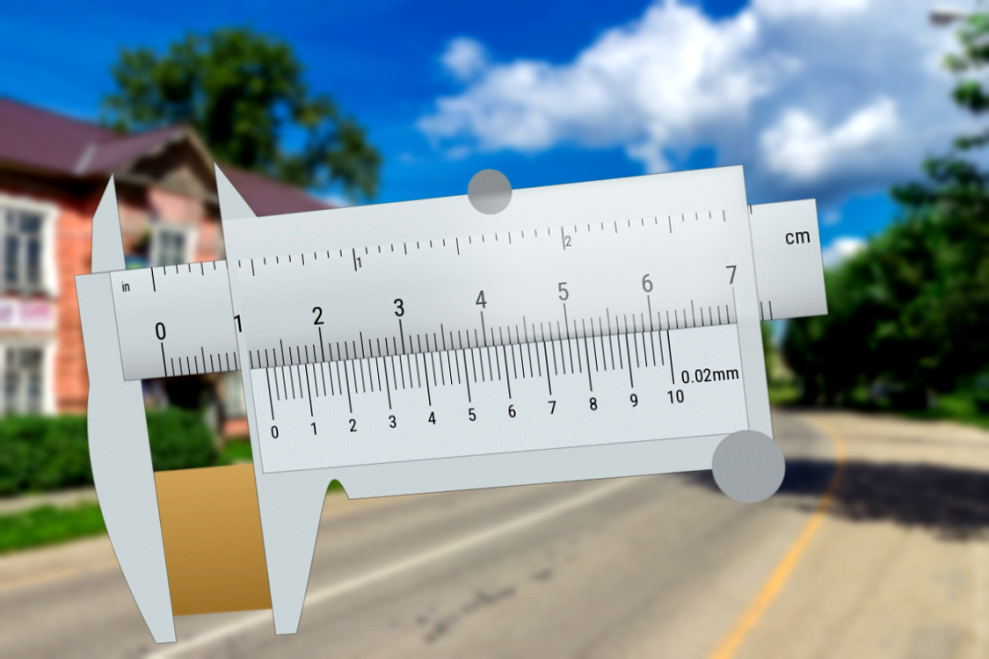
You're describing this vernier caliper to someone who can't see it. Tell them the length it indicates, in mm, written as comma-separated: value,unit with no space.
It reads 12.8,mm
